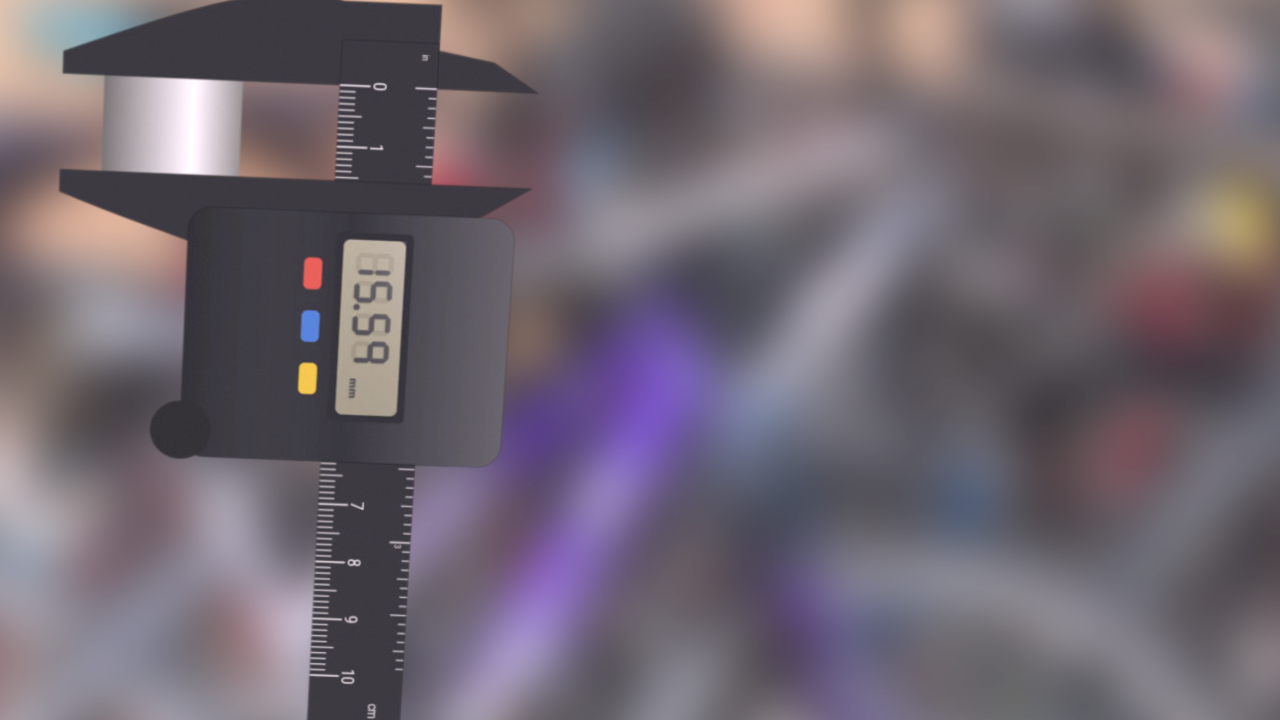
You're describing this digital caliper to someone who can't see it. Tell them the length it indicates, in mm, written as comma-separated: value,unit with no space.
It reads 15.59,mm
